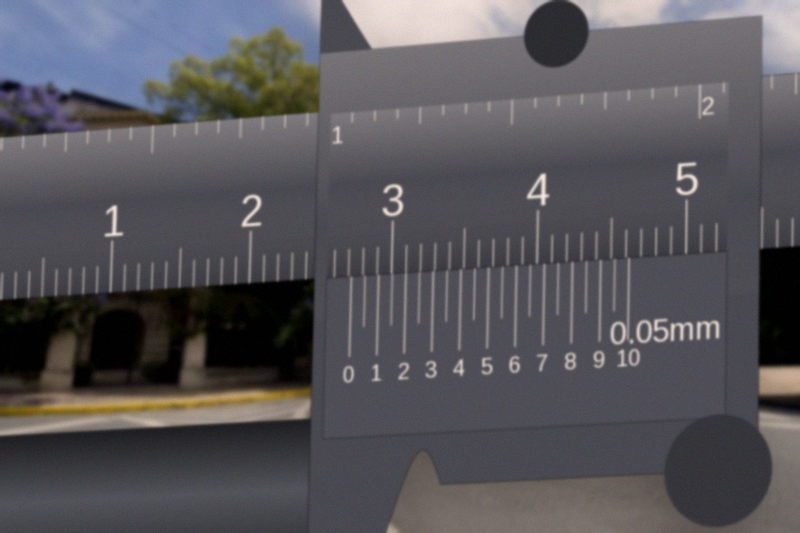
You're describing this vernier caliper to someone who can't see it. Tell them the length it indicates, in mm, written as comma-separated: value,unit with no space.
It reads 27.2,mm
